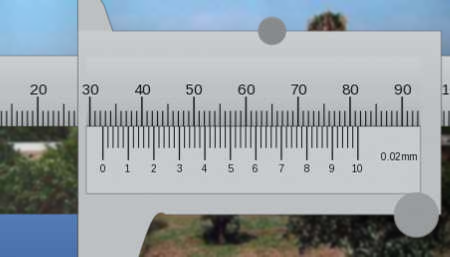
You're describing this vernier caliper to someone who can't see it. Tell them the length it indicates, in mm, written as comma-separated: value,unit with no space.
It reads 32.5,mm
